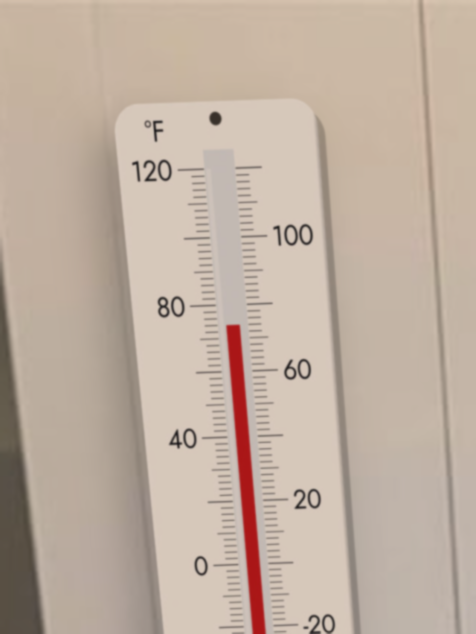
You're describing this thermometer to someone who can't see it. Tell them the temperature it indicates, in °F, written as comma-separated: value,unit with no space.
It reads 74,°F
